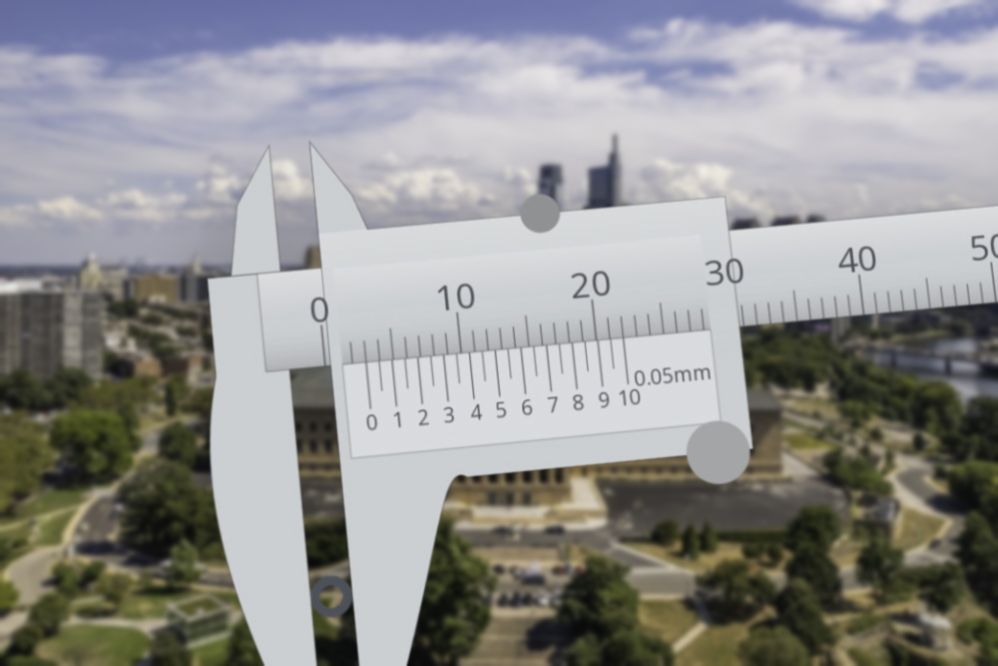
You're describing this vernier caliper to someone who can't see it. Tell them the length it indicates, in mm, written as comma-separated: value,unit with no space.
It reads 3.0,mm
